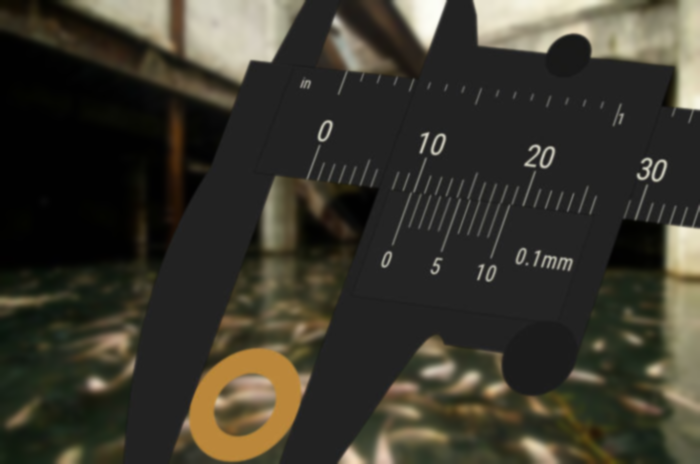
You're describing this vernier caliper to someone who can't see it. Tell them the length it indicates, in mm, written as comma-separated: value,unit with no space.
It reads 9.8,mm
